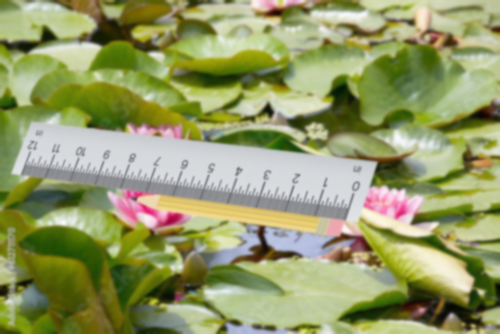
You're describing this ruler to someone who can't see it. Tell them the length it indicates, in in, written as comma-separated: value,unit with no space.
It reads 7.5,in
